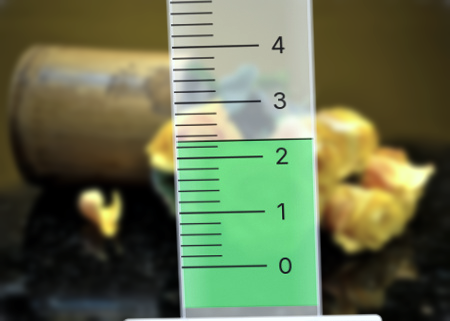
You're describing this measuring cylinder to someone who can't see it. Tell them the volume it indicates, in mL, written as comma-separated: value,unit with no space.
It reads 2.3,mL
